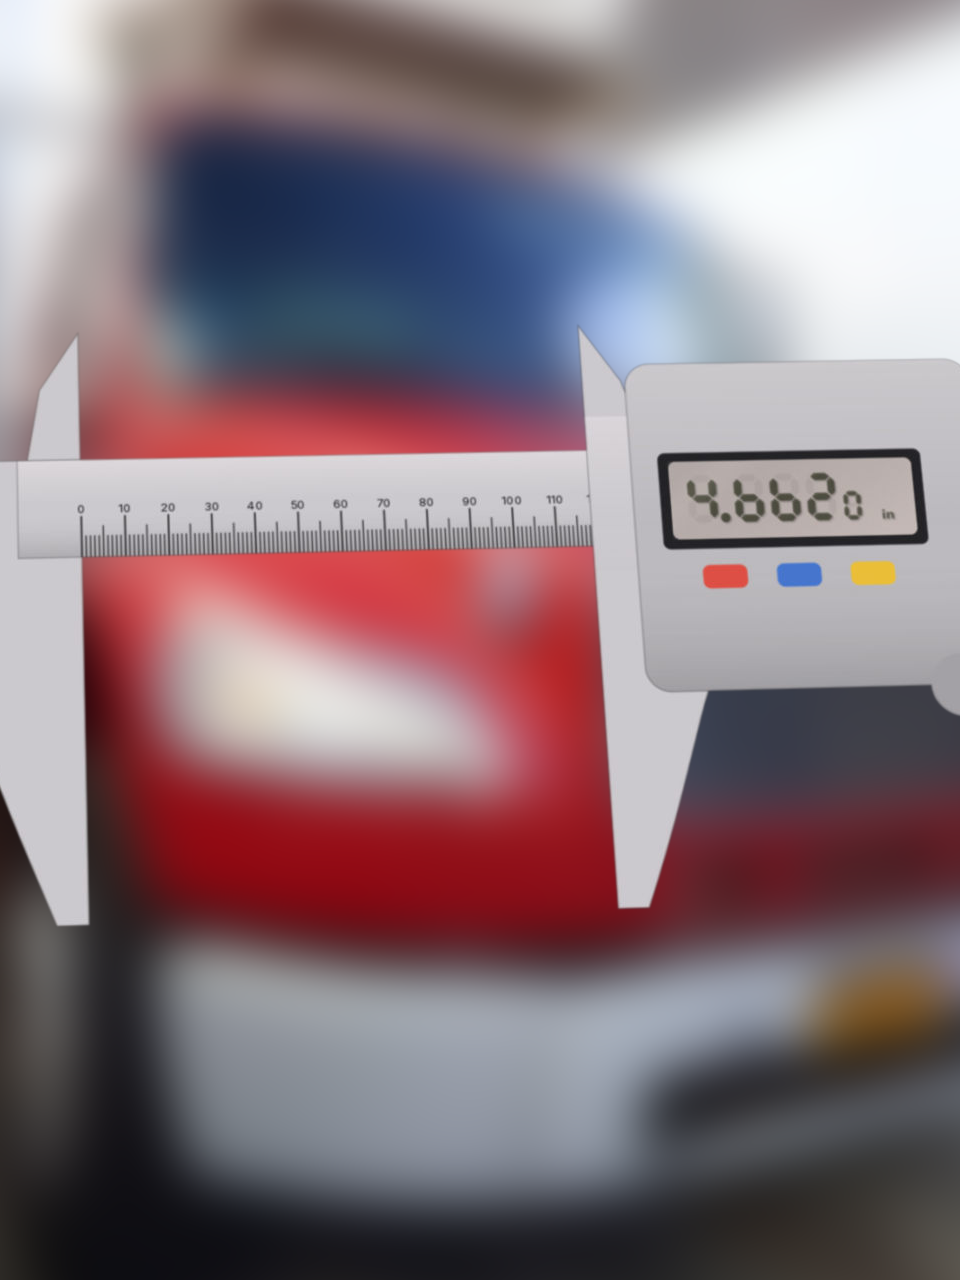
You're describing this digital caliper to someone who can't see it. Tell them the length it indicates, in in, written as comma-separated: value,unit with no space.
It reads 4.6620,in
